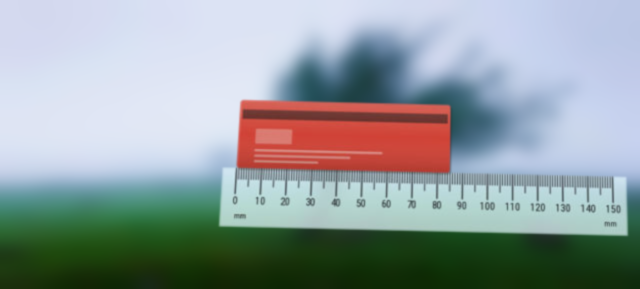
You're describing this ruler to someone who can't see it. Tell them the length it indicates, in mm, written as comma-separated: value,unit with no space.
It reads 85,mm
